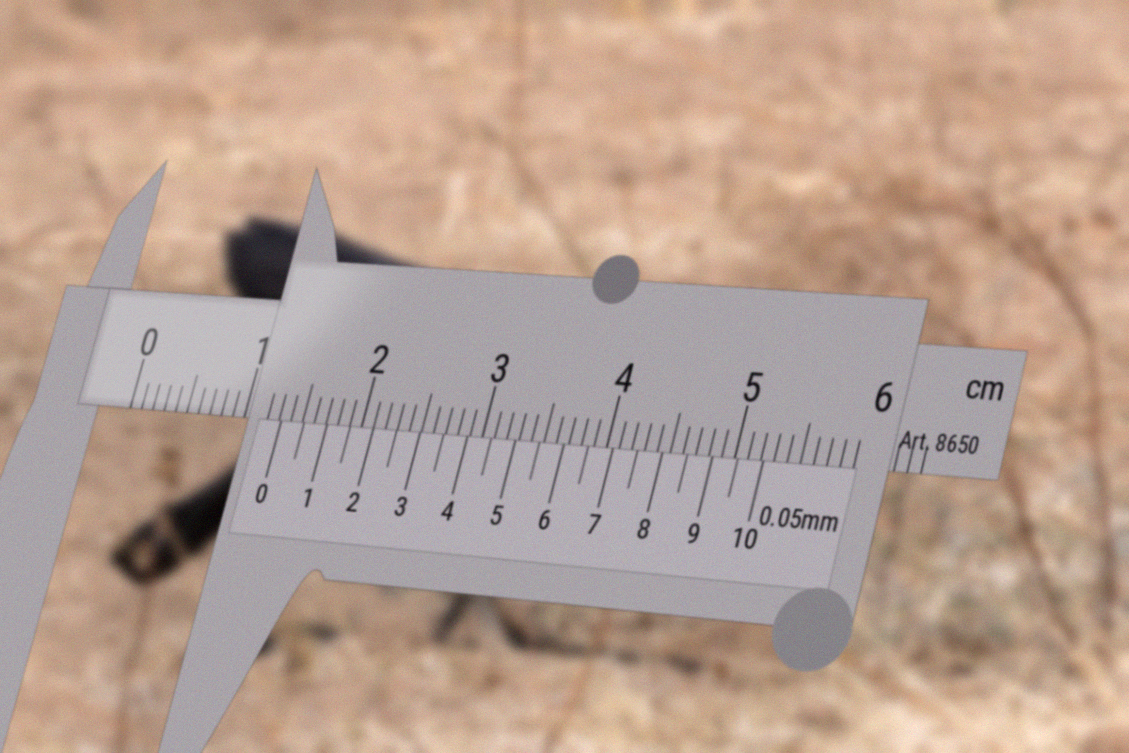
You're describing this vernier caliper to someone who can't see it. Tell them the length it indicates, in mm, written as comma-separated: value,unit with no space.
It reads 13.2,mm
